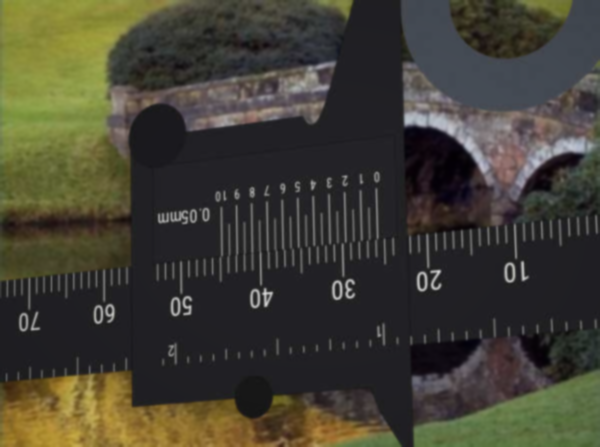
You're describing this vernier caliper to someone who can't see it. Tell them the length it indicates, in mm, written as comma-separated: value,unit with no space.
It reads 25.8,mm
